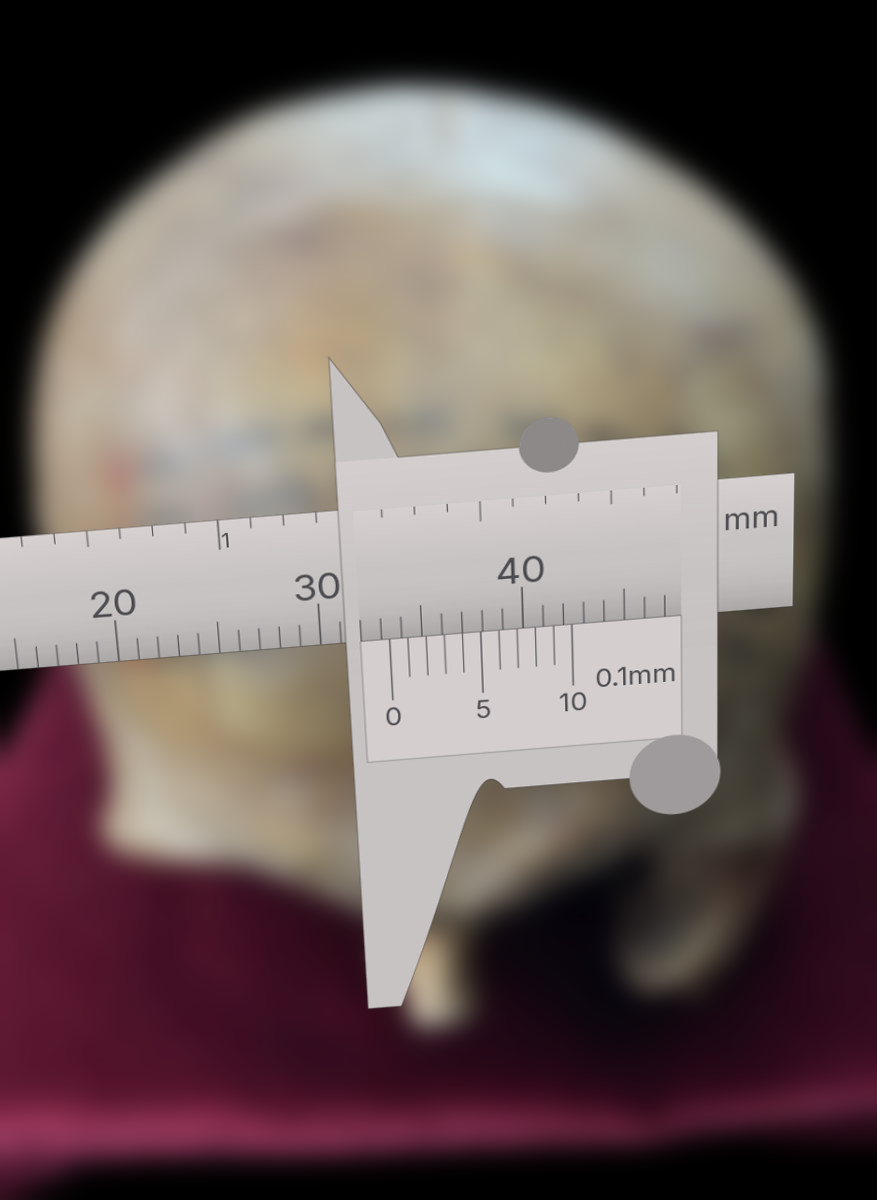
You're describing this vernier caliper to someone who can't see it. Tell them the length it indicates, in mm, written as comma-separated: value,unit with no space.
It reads 33.4,mm
